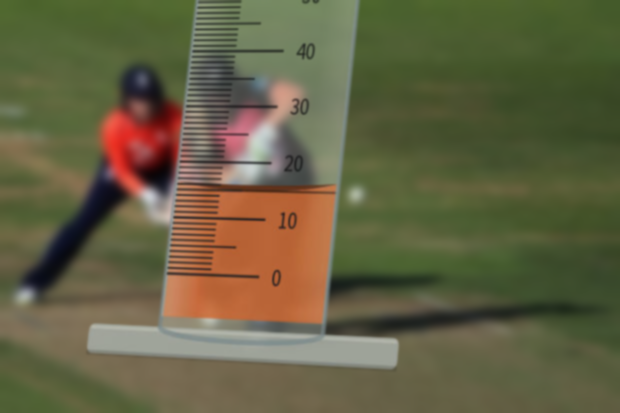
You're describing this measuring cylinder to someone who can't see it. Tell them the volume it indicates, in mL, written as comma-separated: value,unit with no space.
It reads 15,mL
